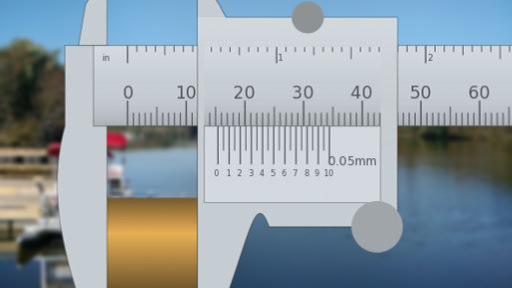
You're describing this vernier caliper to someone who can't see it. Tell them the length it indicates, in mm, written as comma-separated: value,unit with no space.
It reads 15.4,mm
